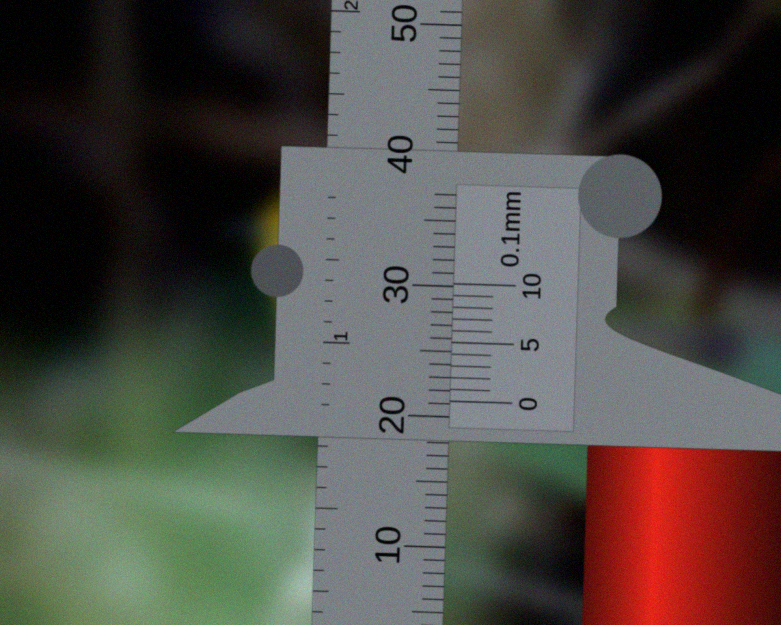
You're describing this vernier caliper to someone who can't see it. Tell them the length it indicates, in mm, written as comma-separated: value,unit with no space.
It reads 21.2,mm
